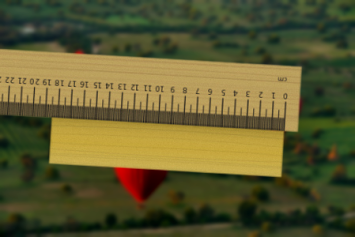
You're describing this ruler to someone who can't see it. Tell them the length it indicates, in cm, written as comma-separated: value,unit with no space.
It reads 18.5,cm
